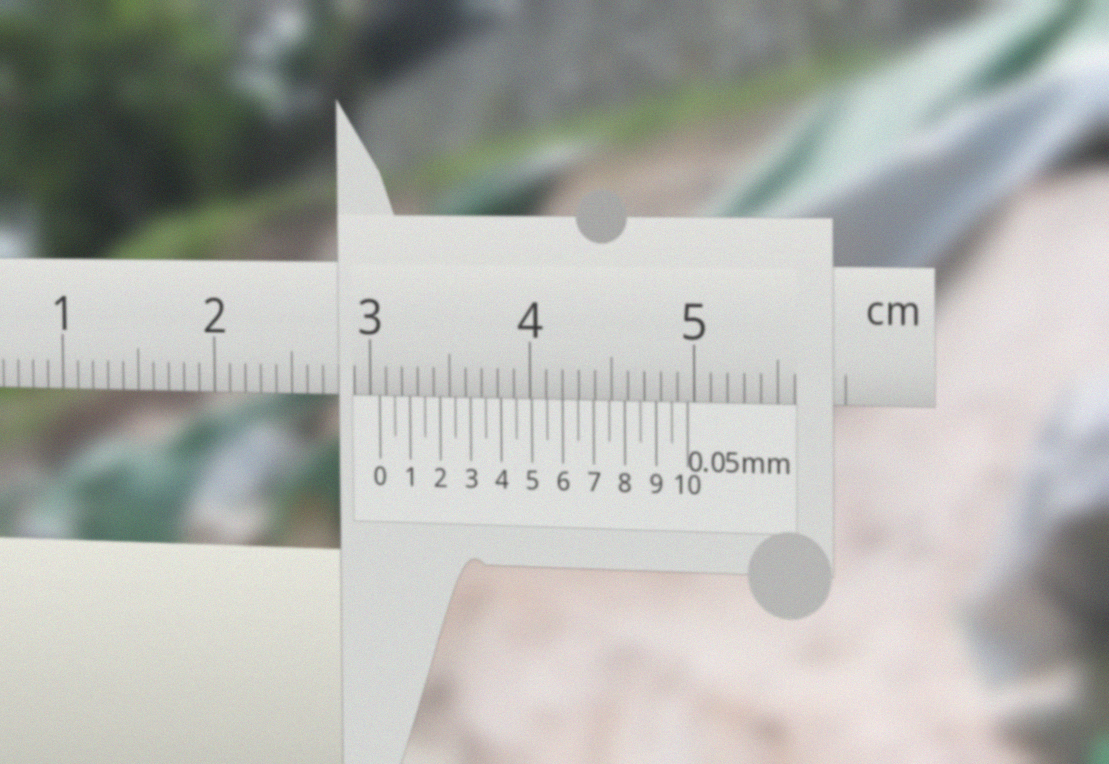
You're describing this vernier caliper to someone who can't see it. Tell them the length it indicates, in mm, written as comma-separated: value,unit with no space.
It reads 30.6,mm
